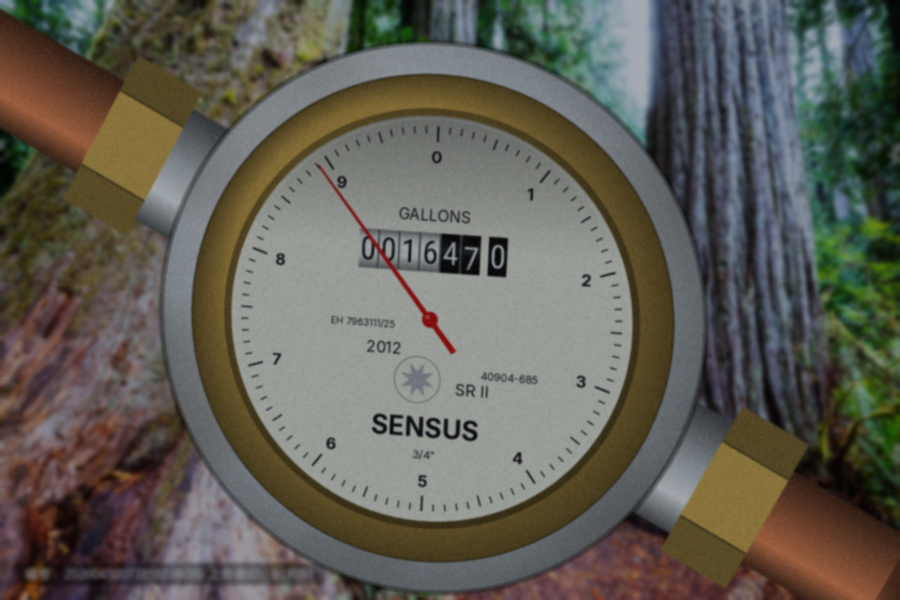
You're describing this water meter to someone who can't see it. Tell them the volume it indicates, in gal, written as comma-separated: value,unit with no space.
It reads 16468.9,gal
